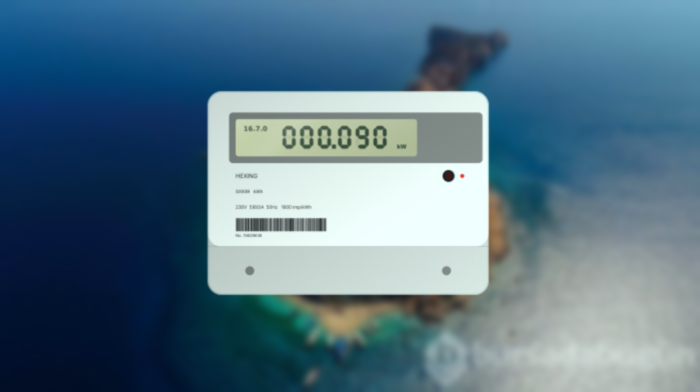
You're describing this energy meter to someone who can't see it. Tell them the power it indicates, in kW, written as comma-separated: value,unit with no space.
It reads 0.090,kW
